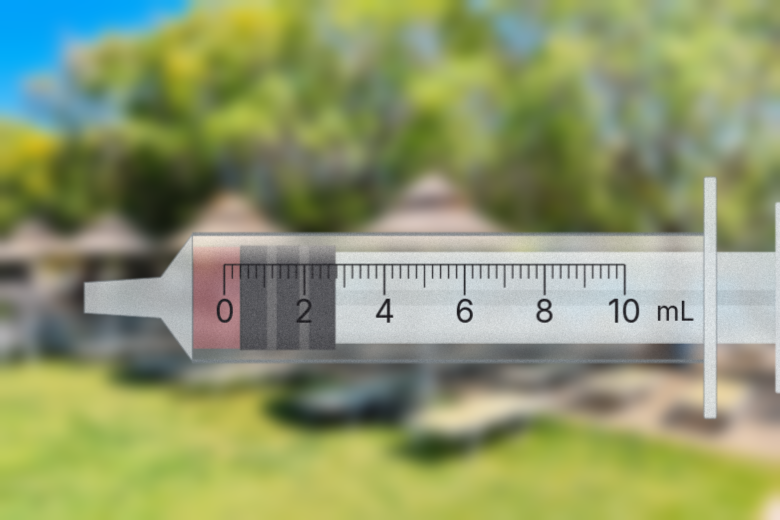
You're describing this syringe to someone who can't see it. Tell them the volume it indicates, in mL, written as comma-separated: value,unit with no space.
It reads 0.4,mL
